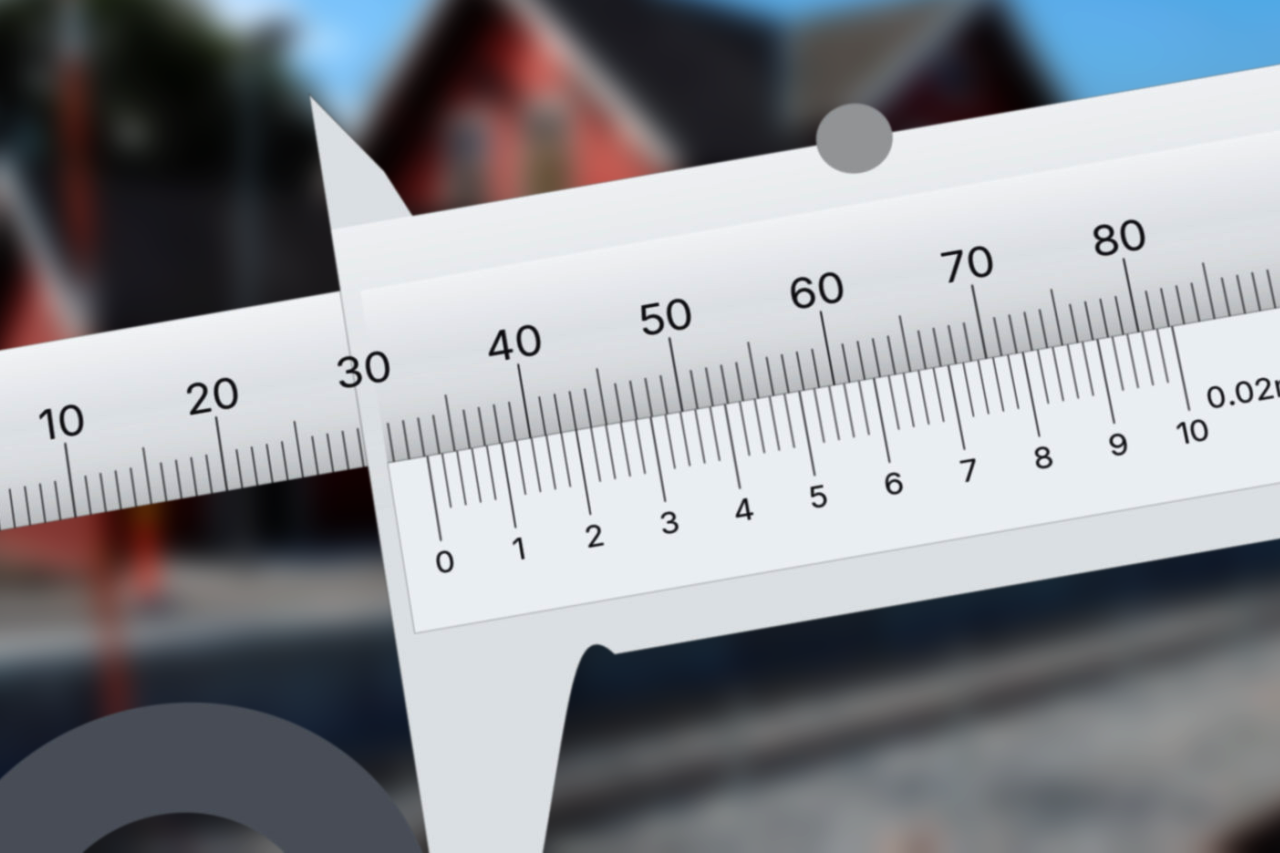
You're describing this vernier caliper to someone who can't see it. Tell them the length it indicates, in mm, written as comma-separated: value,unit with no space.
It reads 33.2,mm
